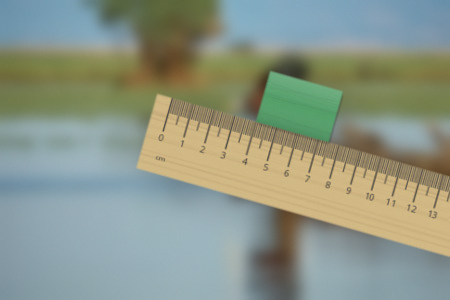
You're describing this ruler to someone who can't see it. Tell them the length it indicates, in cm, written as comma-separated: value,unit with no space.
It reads 3.5,cm
